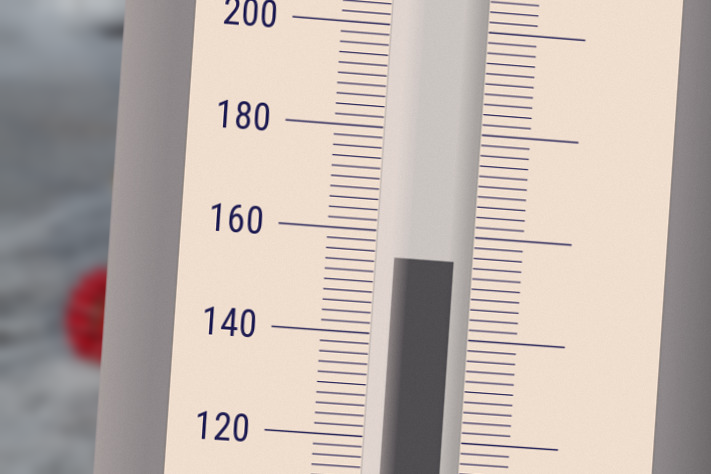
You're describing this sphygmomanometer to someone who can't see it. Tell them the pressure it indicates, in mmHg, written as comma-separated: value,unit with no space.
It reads 155,mmHg
